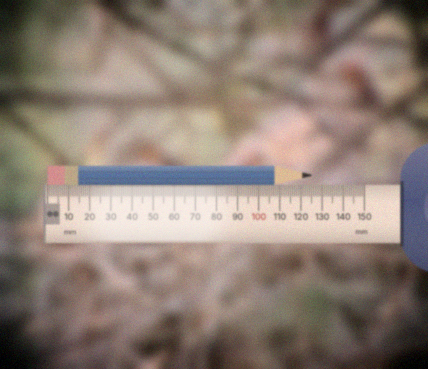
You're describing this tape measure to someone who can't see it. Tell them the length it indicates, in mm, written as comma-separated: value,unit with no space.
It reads 125,mm
